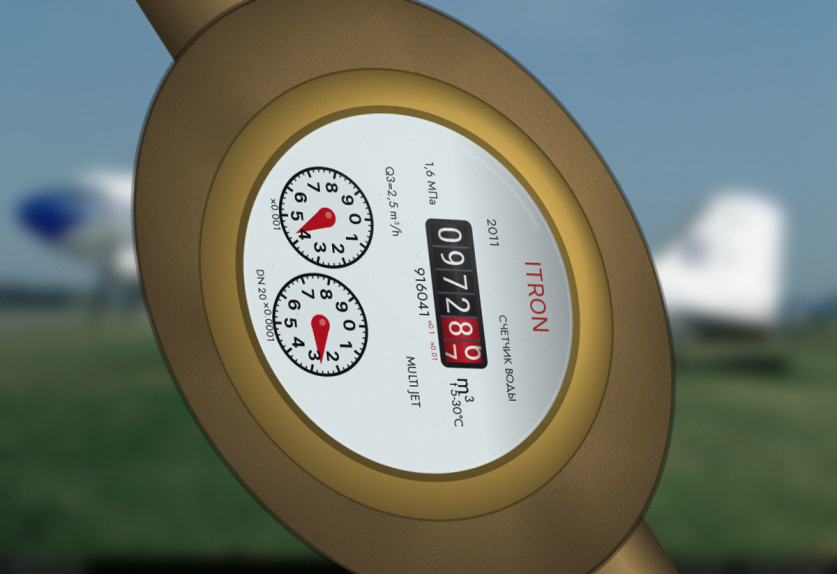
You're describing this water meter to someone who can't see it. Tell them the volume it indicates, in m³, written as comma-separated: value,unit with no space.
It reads 972.8642,m³
